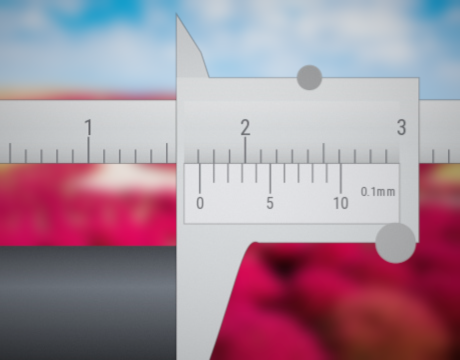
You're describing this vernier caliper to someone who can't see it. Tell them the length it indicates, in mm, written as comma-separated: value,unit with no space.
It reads 17.1,mm
